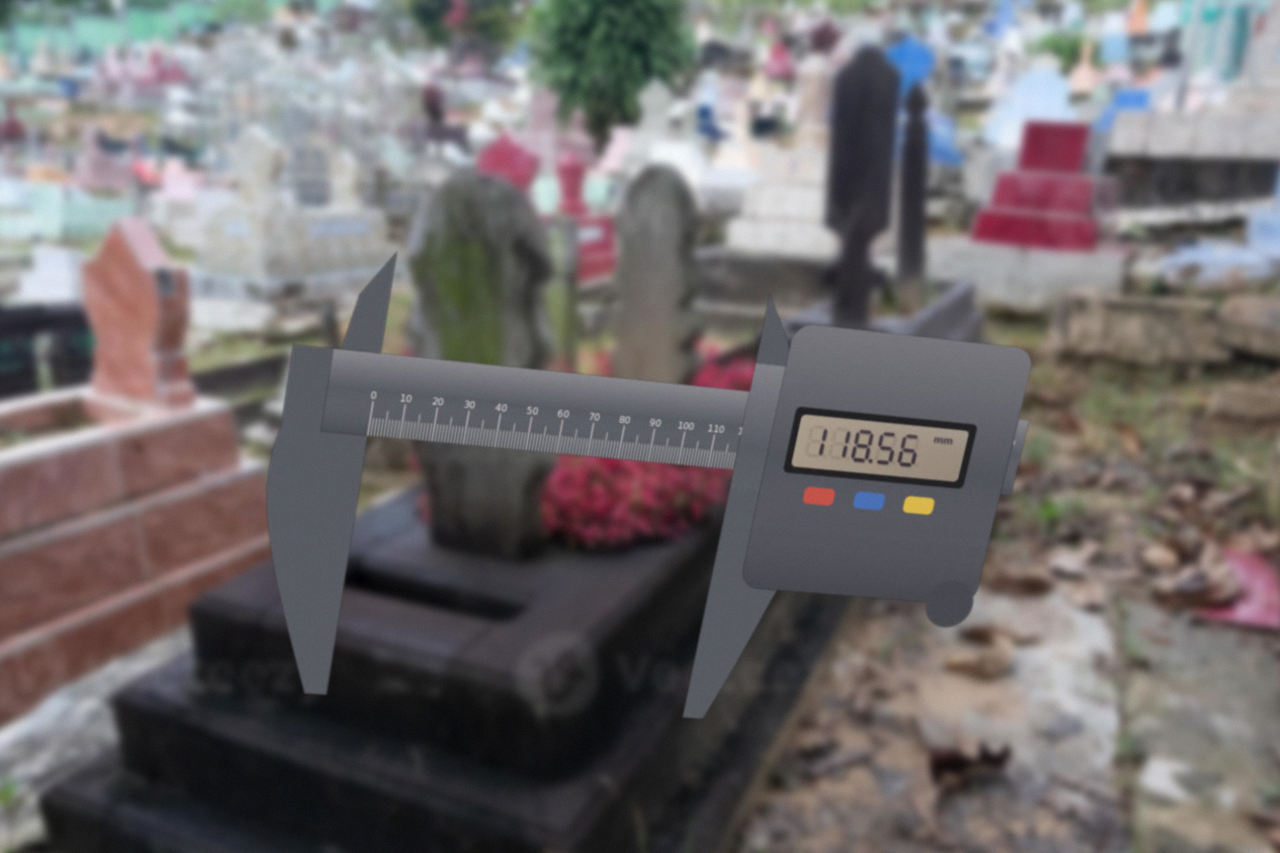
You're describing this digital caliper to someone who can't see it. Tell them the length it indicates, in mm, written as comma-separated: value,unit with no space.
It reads 118.56,mm
